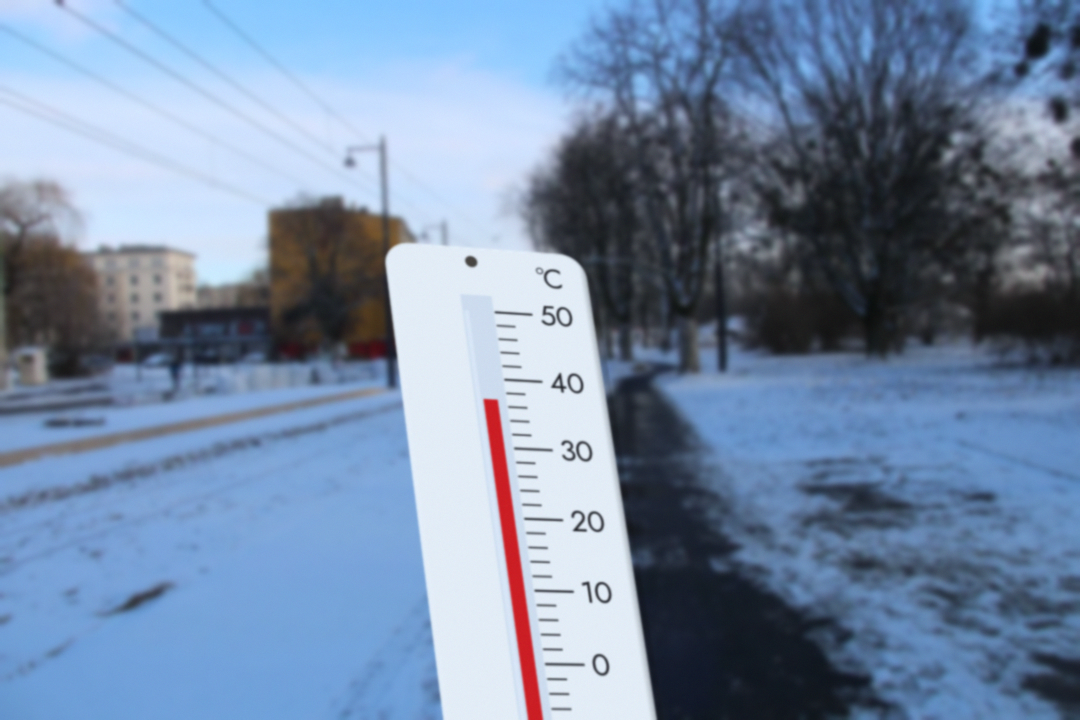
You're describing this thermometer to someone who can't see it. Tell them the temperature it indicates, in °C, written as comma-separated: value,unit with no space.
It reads 37,°C
